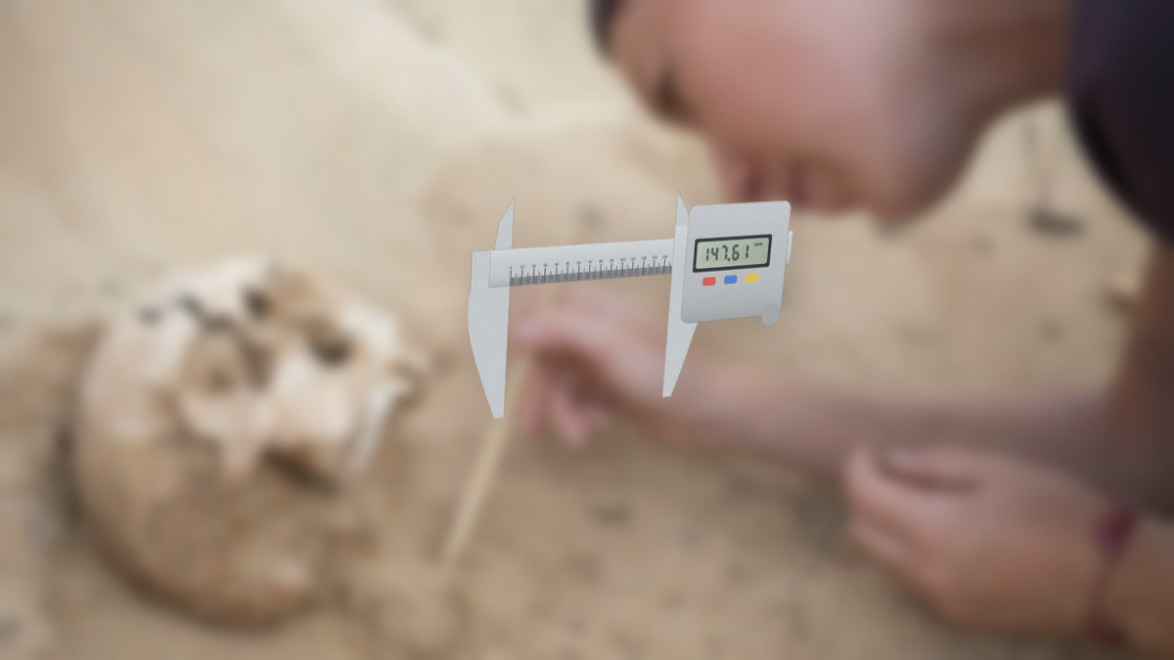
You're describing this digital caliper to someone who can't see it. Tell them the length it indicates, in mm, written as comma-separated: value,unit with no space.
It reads 147.61,mm
